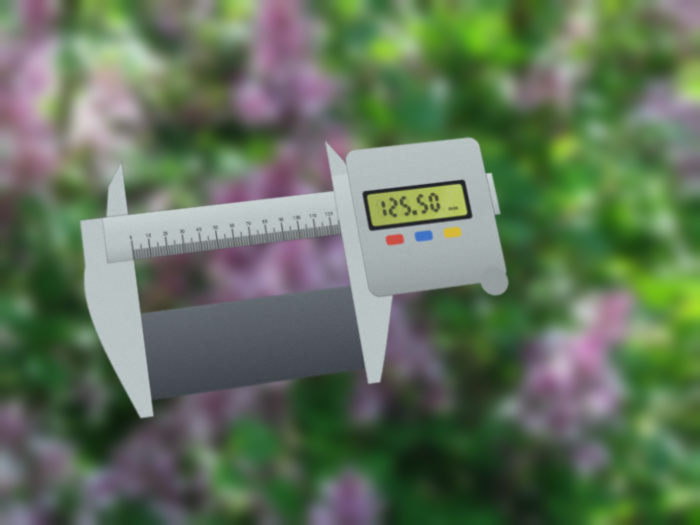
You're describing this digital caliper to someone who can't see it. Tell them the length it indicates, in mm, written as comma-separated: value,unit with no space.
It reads 125.50,mm
